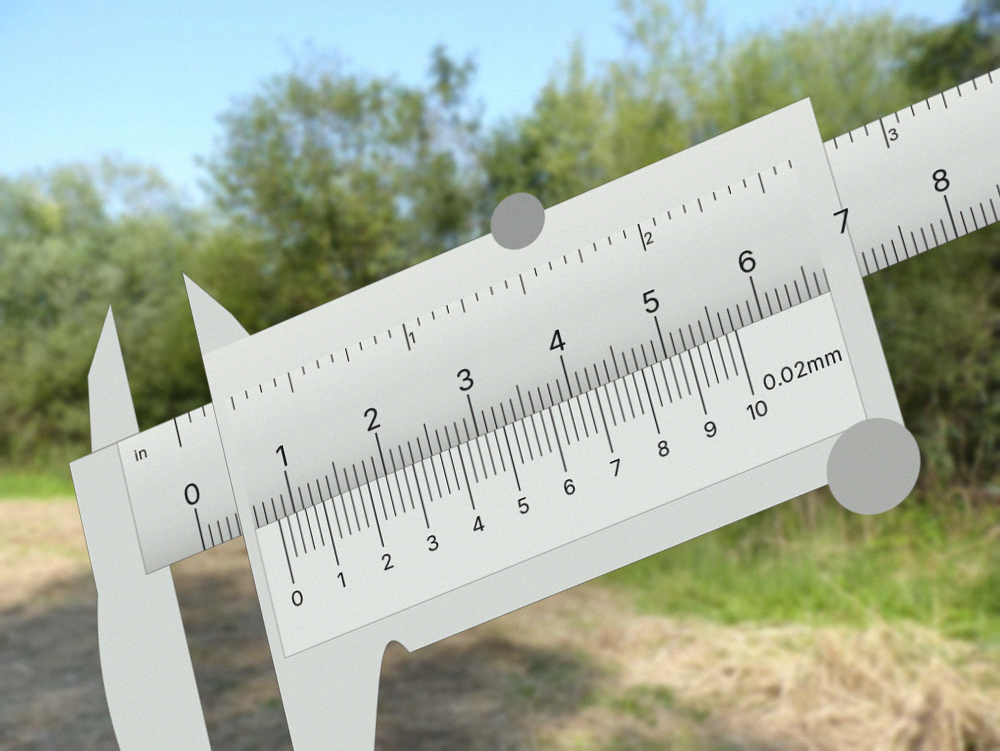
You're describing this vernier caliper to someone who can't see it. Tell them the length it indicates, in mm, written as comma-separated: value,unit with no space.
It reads 8.2,mm
